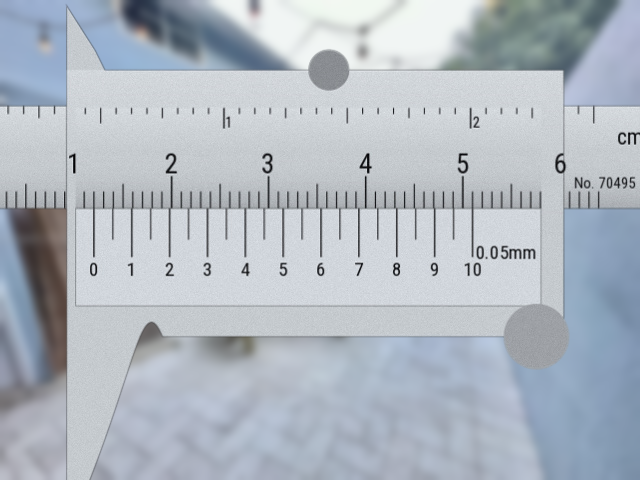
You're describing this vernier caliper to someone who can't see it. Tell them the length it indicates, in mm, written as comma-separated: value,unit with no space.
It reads 12.0,mm
